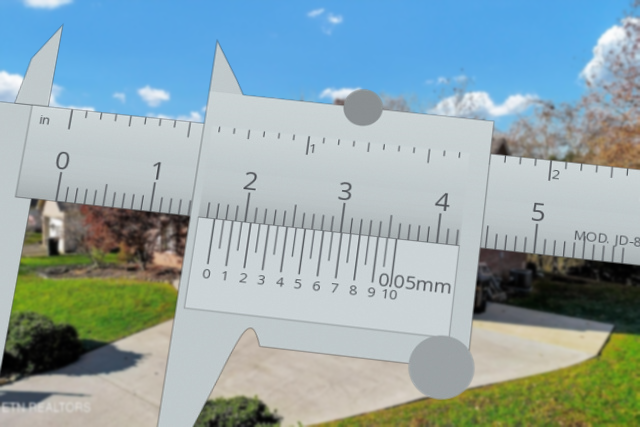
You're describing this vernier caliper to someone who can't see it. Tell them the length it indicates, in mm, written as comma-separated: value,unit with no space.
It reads 16.8,mm
